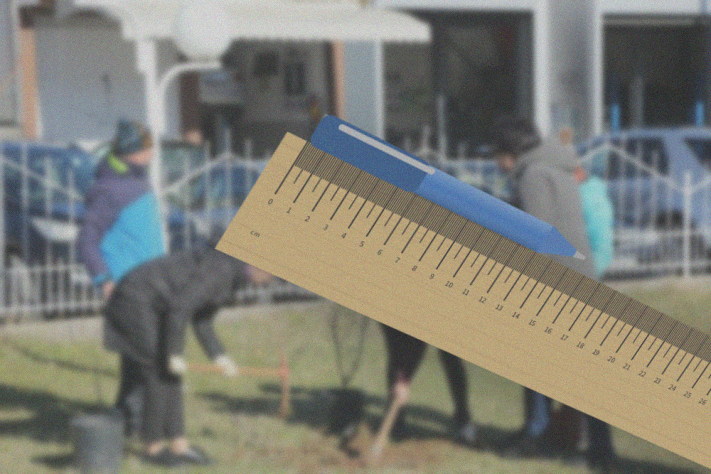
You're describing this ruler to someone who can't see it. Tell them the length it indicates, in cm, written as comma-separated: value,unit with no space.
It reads 15.5,cm
